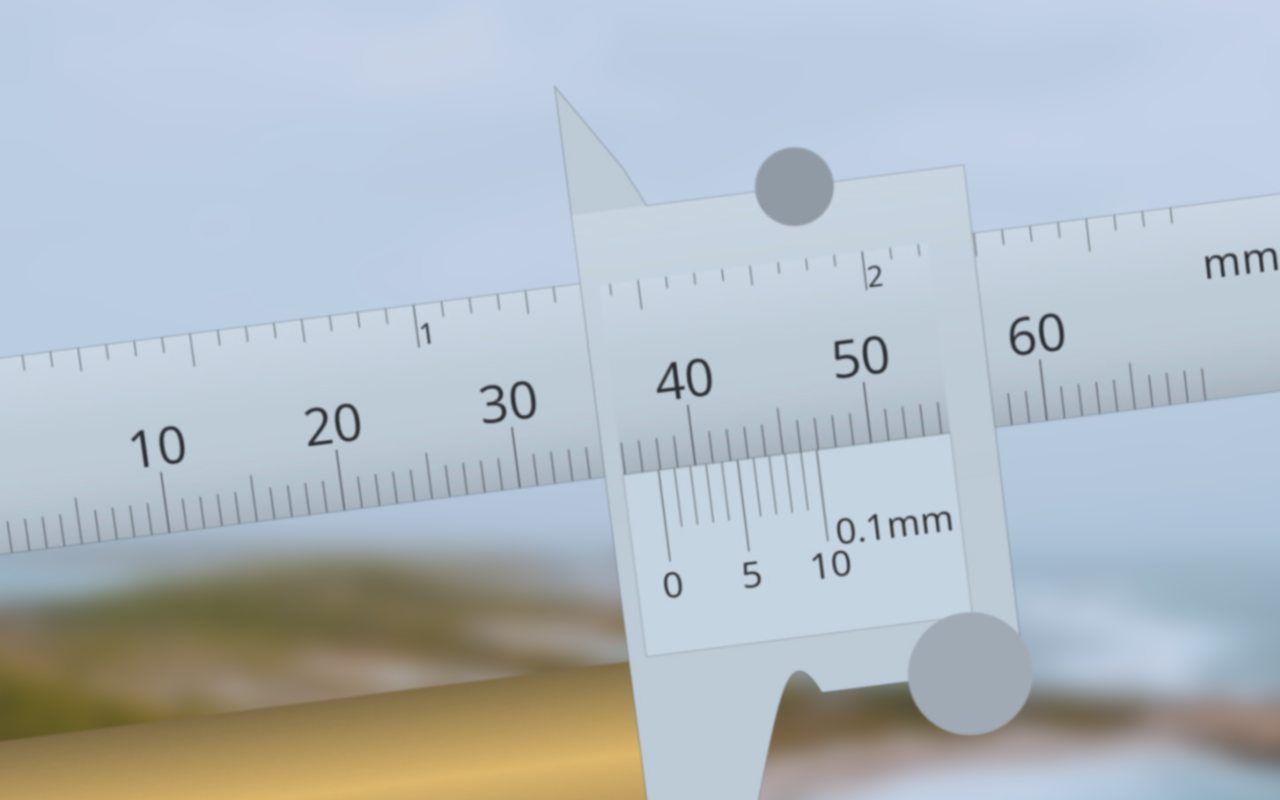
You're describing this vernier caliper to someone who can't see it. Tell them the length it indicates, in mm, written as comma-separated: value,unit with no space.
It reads 37.9,mm
